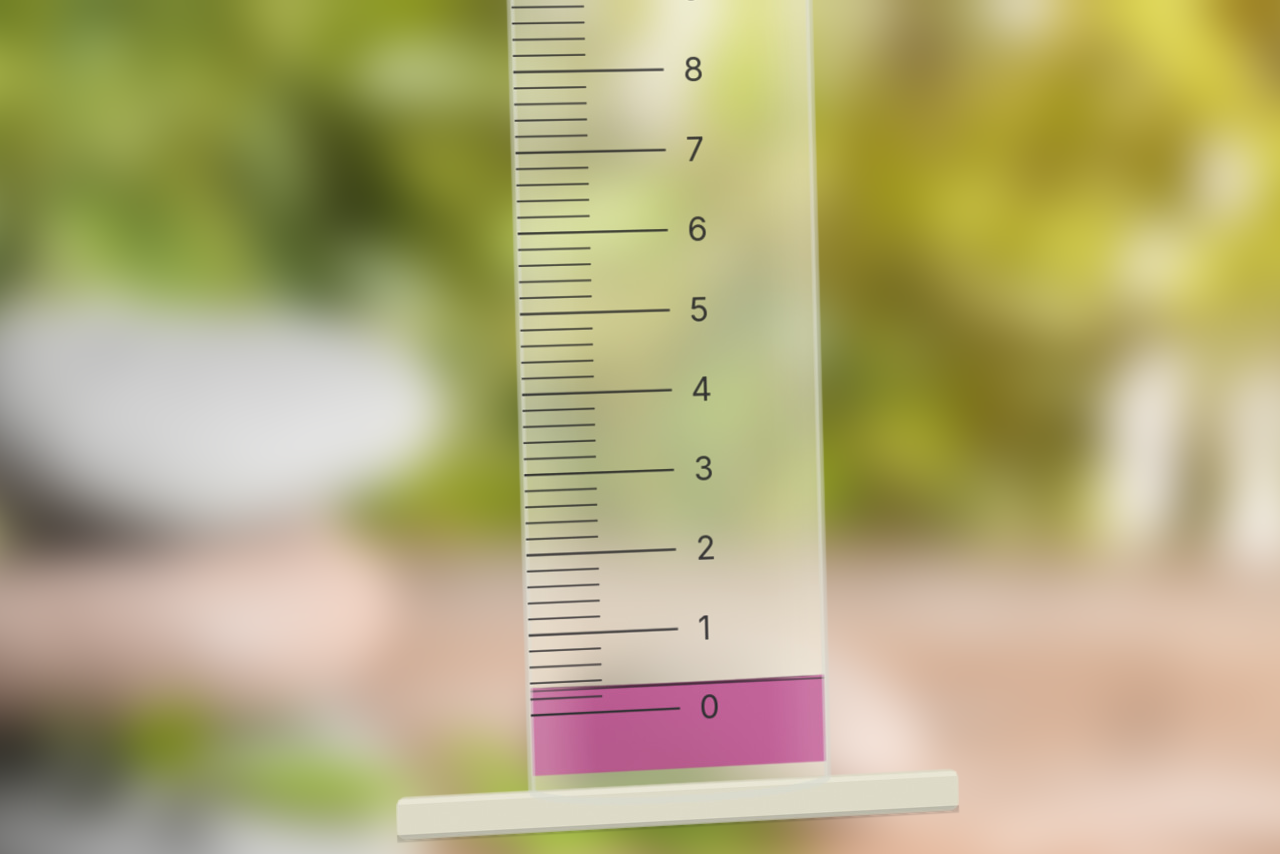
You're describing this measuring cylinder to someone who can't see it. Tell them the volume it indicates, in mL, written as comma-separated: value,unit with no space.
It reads 0.3,mL
